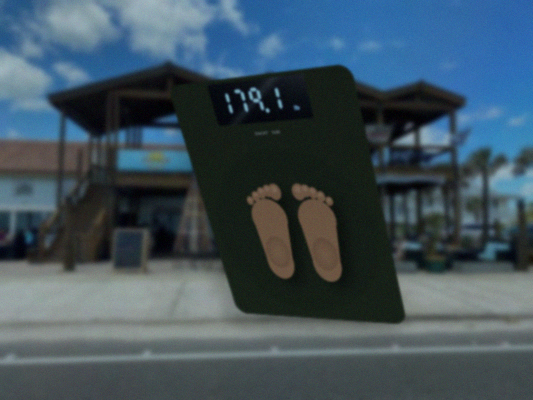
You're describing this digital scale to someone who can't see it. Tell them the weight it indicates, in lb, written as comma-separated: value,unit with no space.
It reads 179.1,lb
